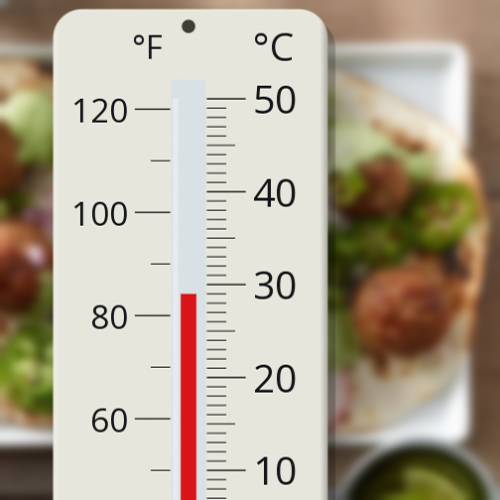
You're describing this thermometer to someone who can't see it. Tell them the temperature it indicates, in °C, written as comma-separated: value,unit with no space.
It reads 29,°C
